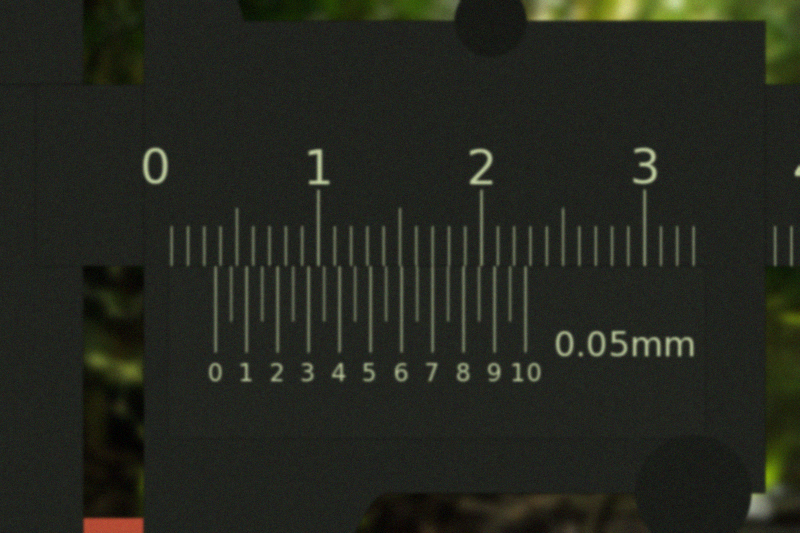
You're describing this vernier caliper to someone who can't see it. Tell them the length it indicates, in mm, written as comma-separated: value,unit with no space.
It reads 3.7,mm
